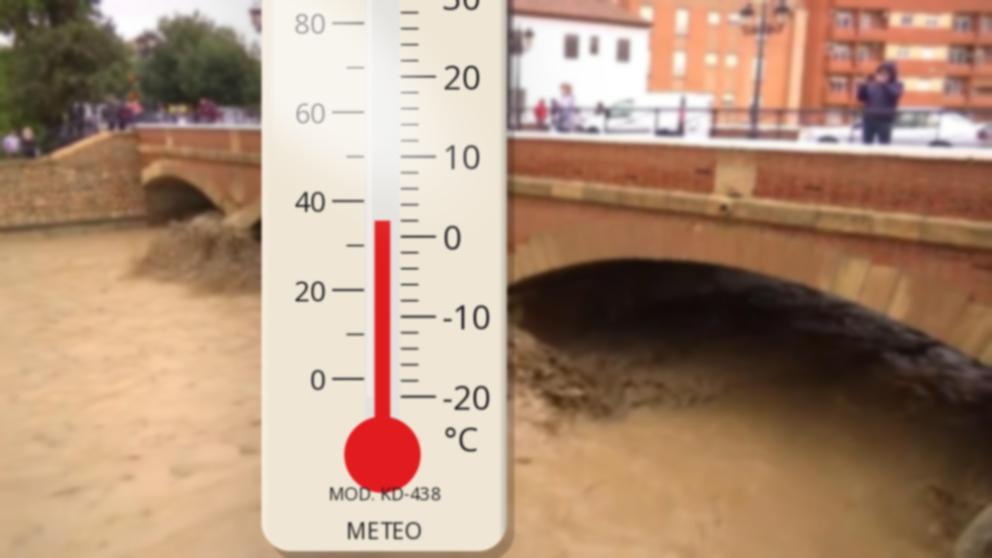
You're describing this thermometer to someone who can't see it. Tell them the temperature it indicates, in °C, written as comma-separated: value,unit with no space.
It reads 2,°C
